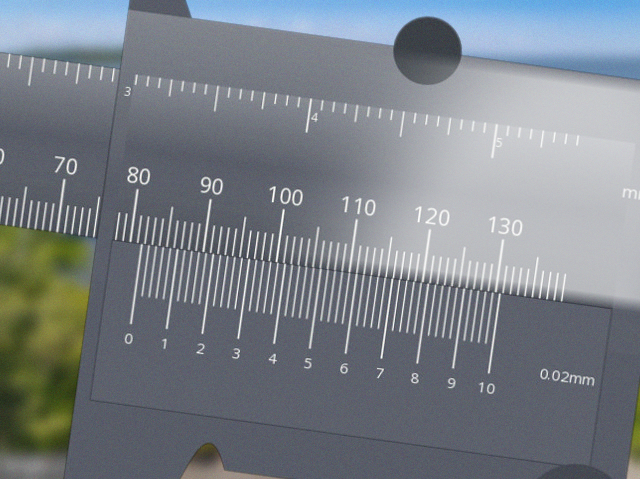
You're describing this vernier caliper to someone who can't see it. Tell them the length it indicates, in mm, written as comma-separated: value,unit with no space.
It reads 81.6,mm
